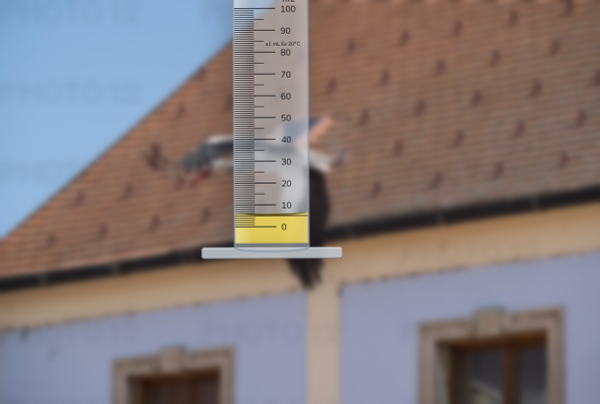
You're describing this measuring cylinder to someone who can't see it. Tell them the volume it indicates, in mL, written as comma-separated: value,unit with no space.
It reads 5,mL
